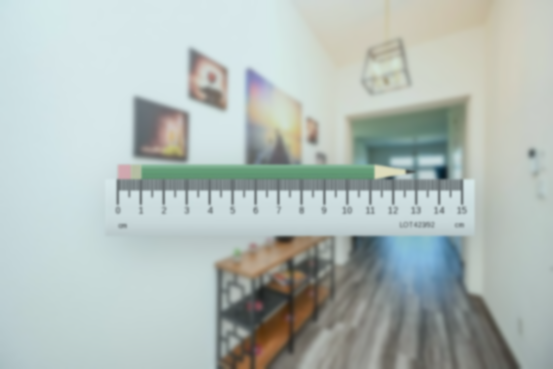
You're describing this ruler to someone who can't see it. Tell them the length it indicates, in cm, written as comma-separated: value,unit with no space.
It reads 13,cm
